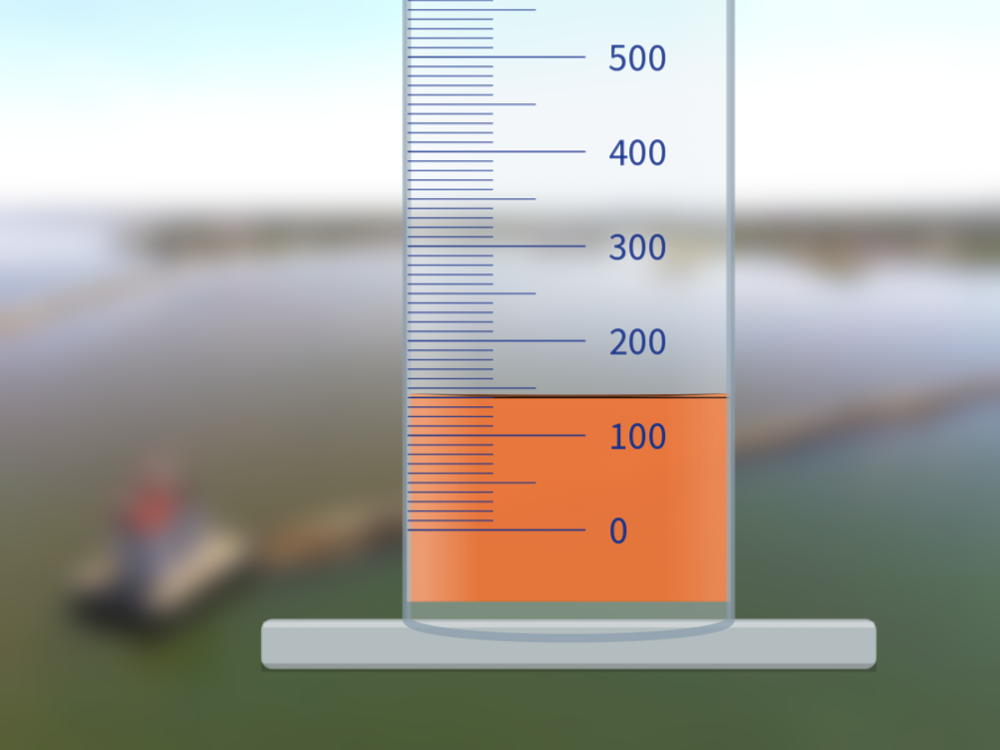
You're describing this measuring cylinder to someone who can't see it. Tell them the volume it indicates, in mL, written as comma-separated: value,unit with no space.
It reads 140,mL
